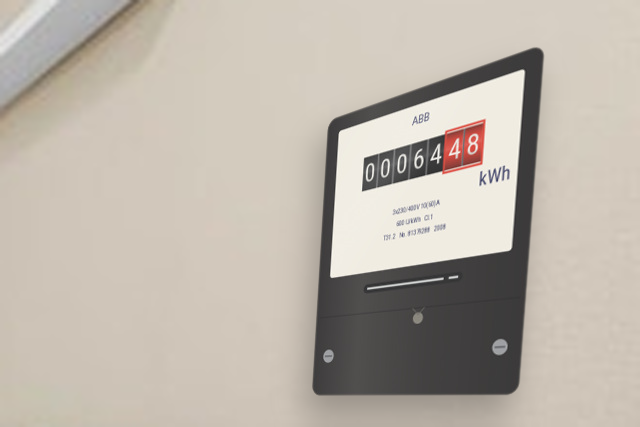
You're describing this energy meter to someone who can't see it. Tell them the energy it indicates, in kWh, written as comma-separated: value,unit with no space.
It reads 64.48,kWh
